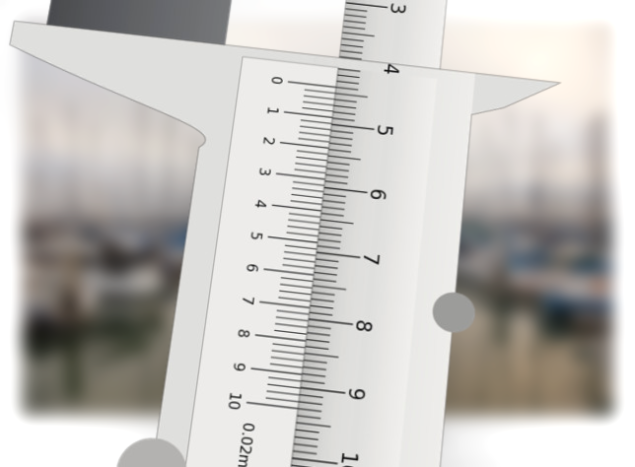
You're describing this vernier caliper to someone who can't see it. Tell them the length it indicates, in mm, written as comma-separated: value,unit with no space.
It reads 44.0,mm
